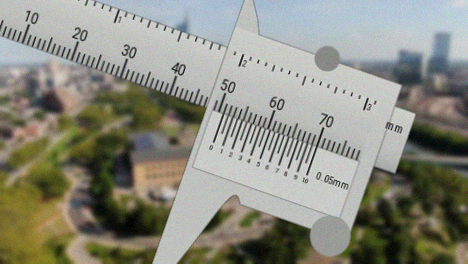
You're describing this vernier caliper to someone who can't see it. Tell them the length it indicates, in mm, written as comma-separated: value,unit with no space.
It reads 51.0,mm
